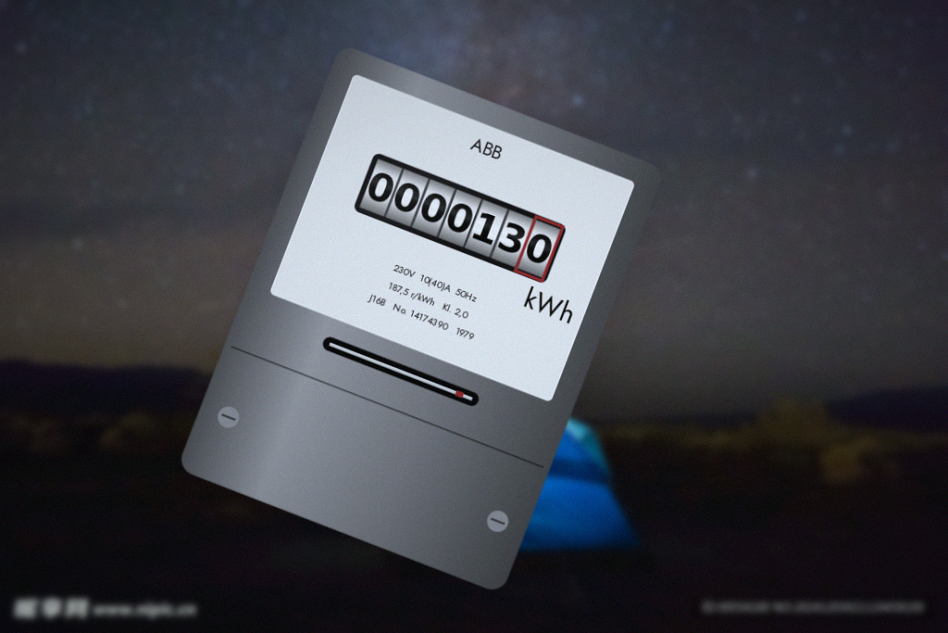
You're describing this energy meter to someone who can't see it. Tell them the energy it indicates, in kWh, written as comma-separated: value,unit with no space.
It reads 13.0,kWh
